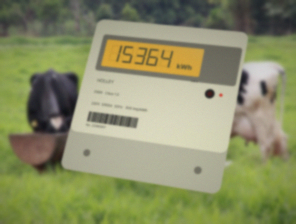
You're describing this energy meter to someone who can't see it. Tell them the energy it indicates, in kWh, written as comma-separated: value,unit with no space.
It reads 15364,kWh
